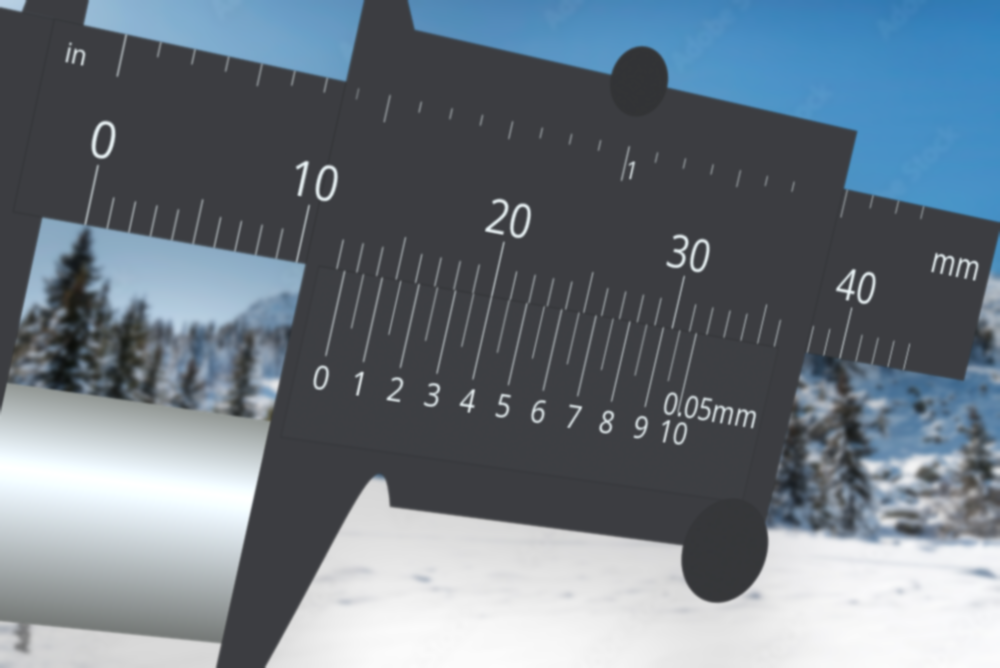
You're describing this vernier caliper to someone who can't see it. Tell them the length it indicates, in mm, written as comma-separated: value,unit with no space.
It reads 12.4,mm
